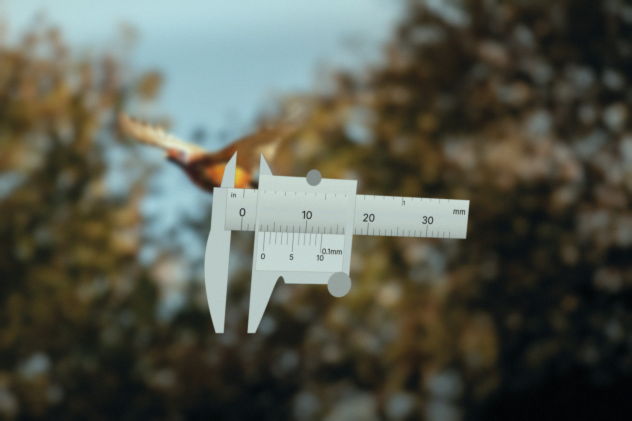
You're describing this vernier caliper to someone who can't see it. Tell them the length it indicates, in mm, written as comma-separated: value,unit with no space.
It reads 3.6,mm
